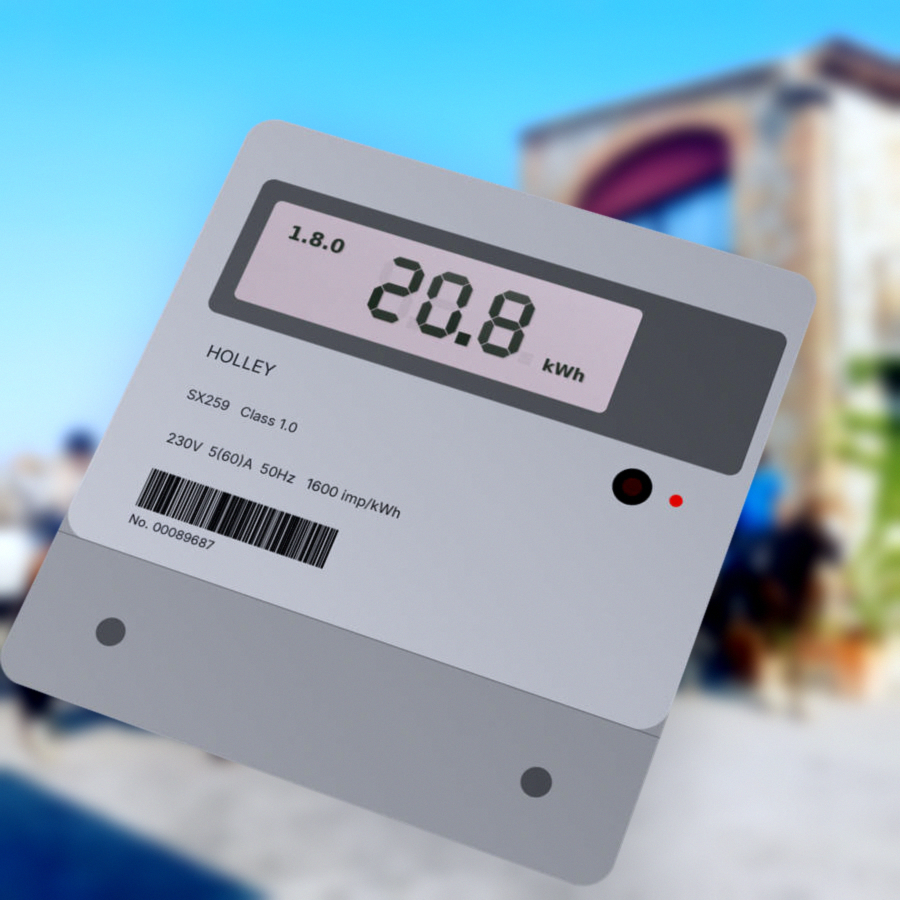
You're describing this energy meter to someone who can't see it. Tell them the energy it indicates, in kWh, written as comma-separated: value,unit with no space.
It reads 20.8,kWh
